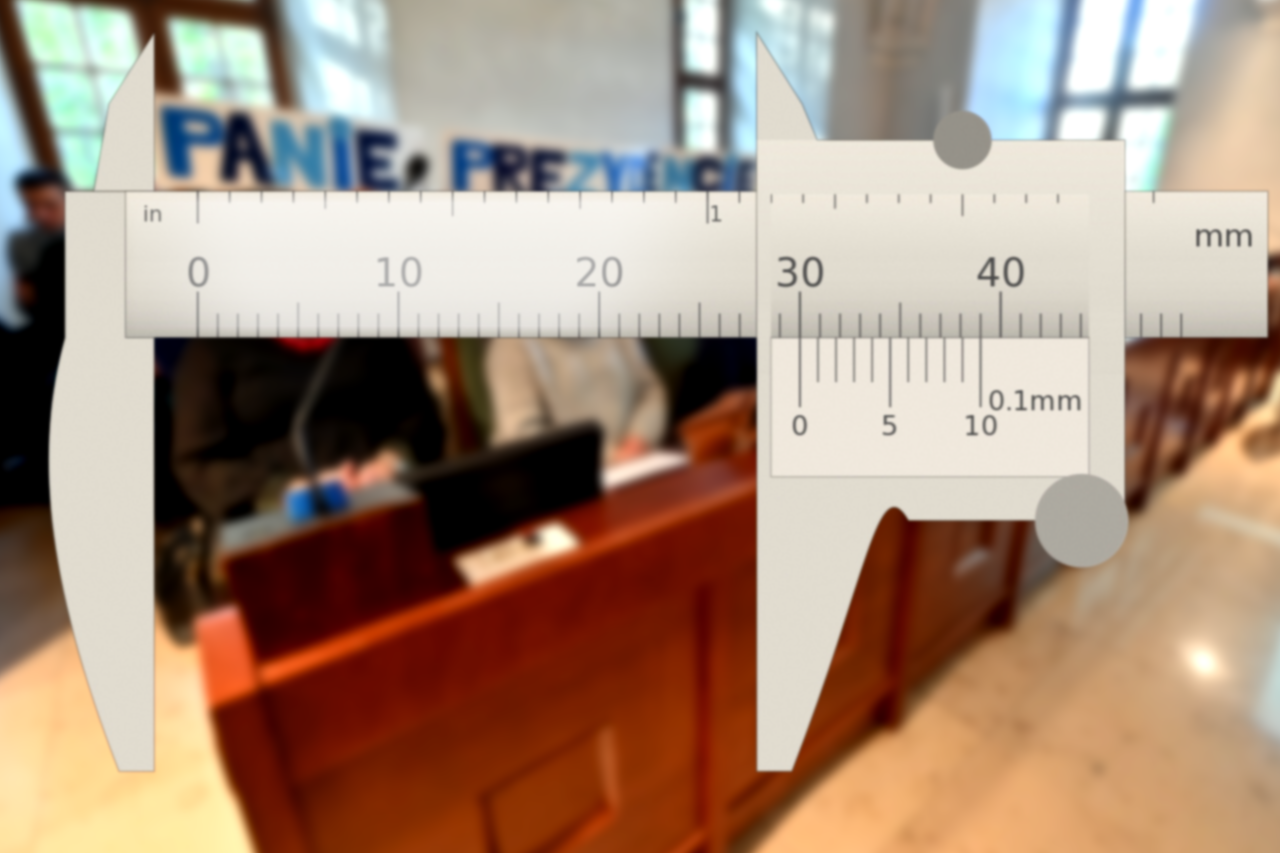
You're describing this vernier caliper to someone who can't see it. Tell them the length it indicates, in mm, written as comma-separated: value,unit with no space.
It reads 30.0,mm
